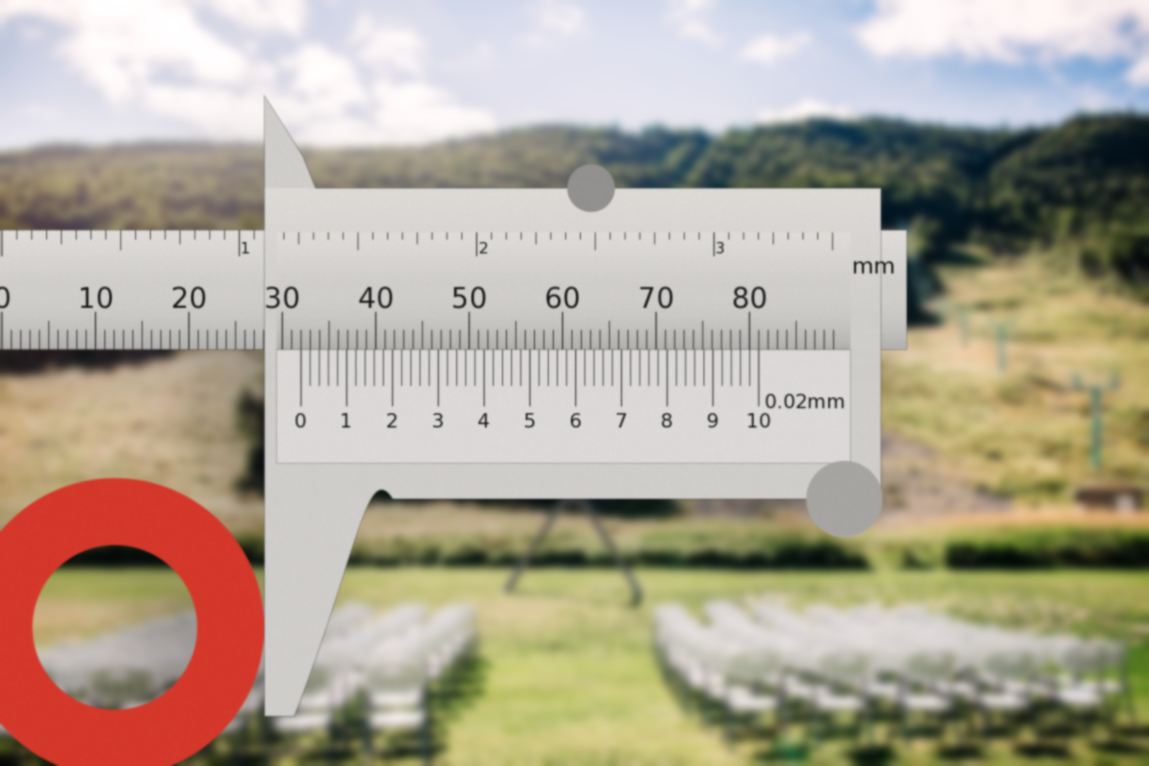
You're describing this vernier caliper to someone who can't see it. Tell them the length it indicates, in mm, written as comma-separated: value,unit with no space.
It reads 32.0,mm
